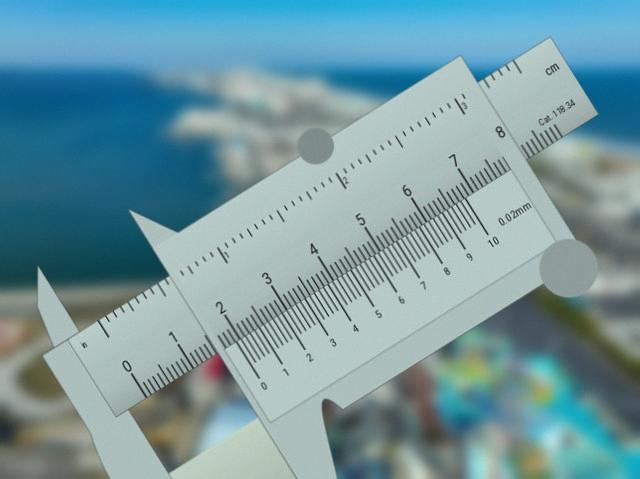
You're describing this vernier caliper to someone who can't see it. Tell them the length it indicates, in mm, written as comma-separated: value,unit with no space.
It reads 19.2,mm
